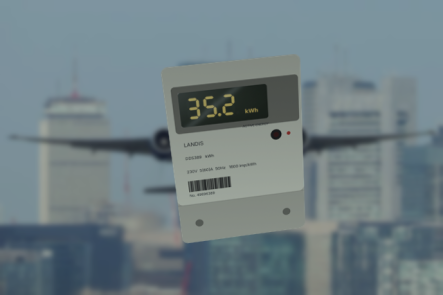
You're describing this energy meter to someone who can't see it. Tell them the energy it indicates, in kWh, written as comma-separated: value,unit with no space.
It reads 35.2,kWh
